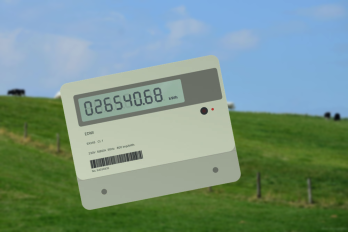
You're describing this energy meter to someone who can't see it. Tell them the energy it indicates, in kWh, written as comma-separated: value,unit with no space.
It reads 26540.68,kWh
